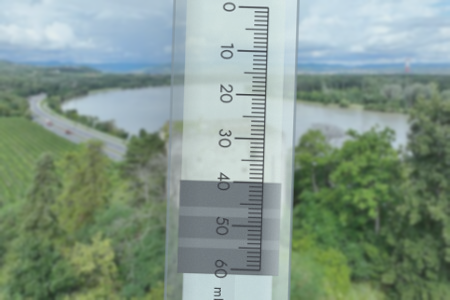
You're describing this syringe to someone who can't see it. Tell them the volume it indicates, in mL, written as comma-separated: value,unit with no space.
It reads 40,mL
